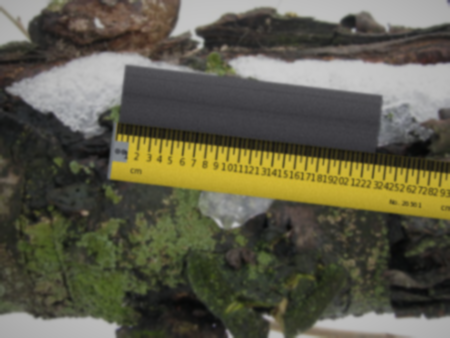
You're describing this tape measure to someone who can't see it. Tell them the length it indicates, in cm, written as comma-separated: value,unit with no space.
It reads 23,cm
